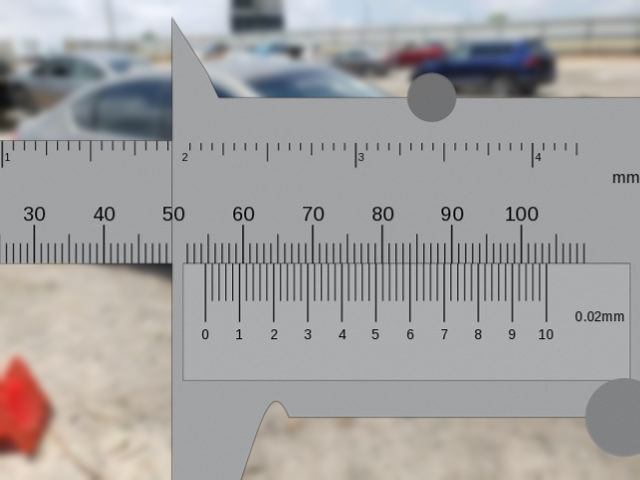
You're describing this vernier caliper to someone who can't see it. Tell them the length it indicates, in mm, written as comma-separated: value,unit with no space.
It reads 54.6,mm
